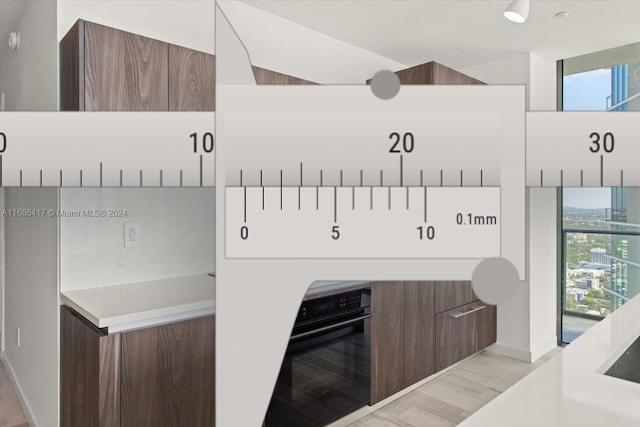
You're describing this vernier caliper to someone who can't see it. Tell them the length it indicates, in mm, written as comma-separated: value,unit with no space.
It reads 12.2,mm
